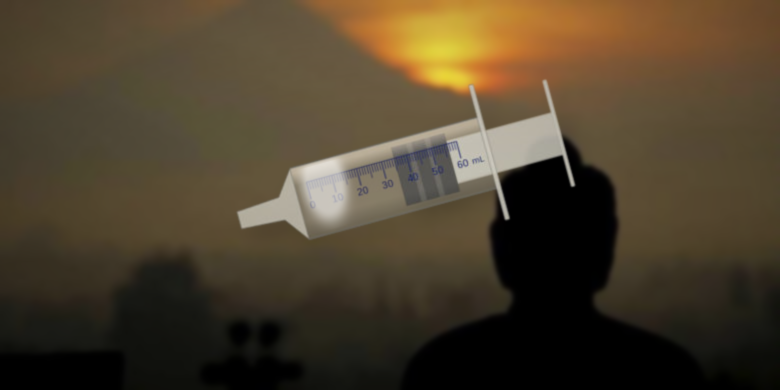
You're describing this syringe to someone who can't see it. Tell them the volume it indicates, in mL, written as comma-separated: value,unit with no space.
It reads 35,mL
